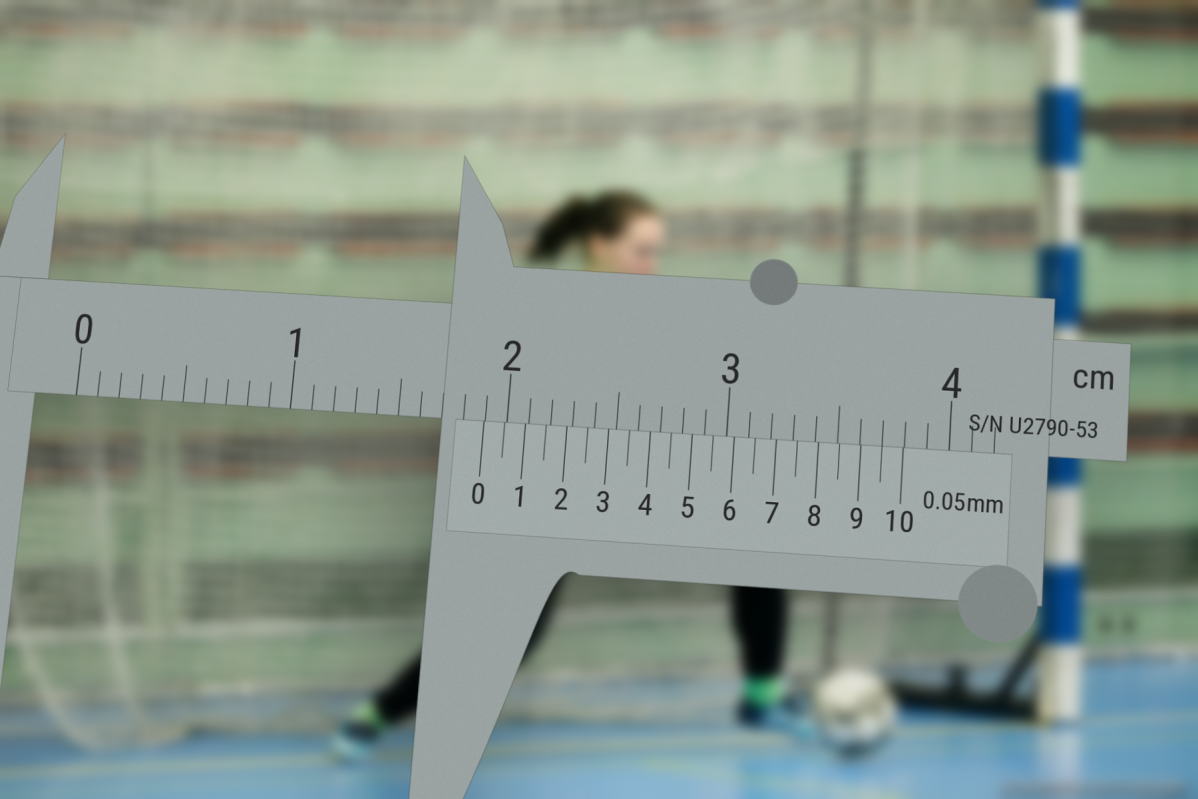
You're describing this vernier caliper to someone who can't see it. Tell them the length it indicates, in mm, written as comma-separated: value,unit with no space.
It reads 18.95,mm
